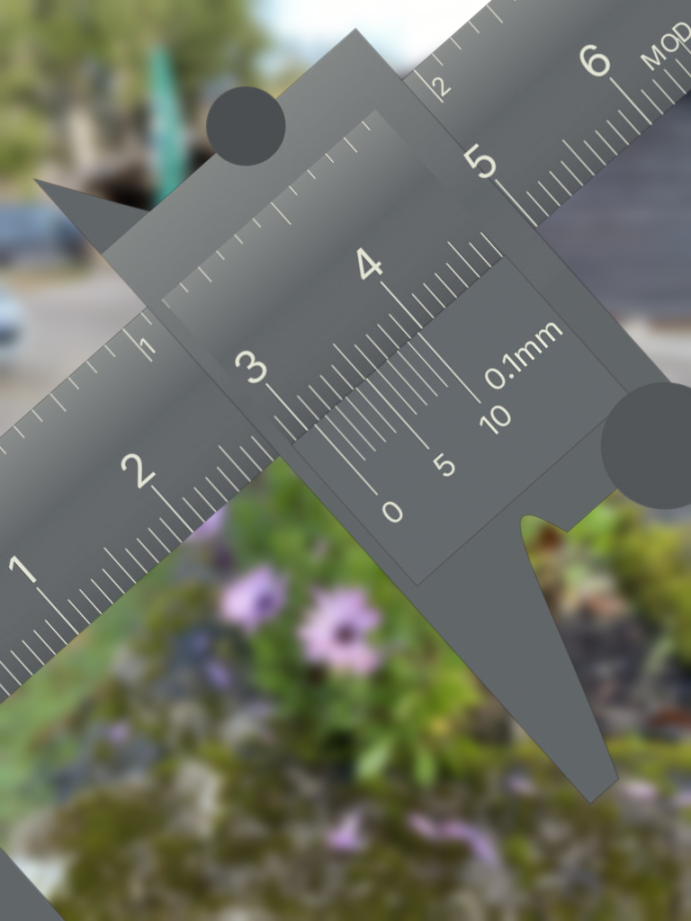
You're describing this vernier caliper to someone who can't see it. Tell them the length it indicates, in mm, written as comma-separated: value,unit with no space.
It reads 30.6,mm
